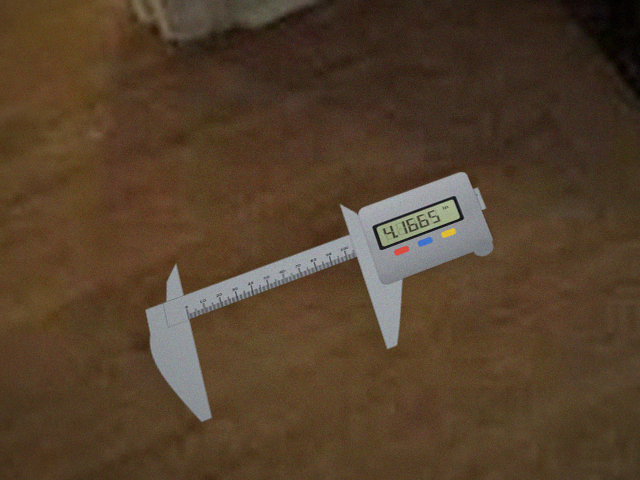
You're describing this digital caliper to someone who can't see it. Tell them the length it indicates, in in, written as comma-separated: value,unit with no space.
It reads 4.1665,in
